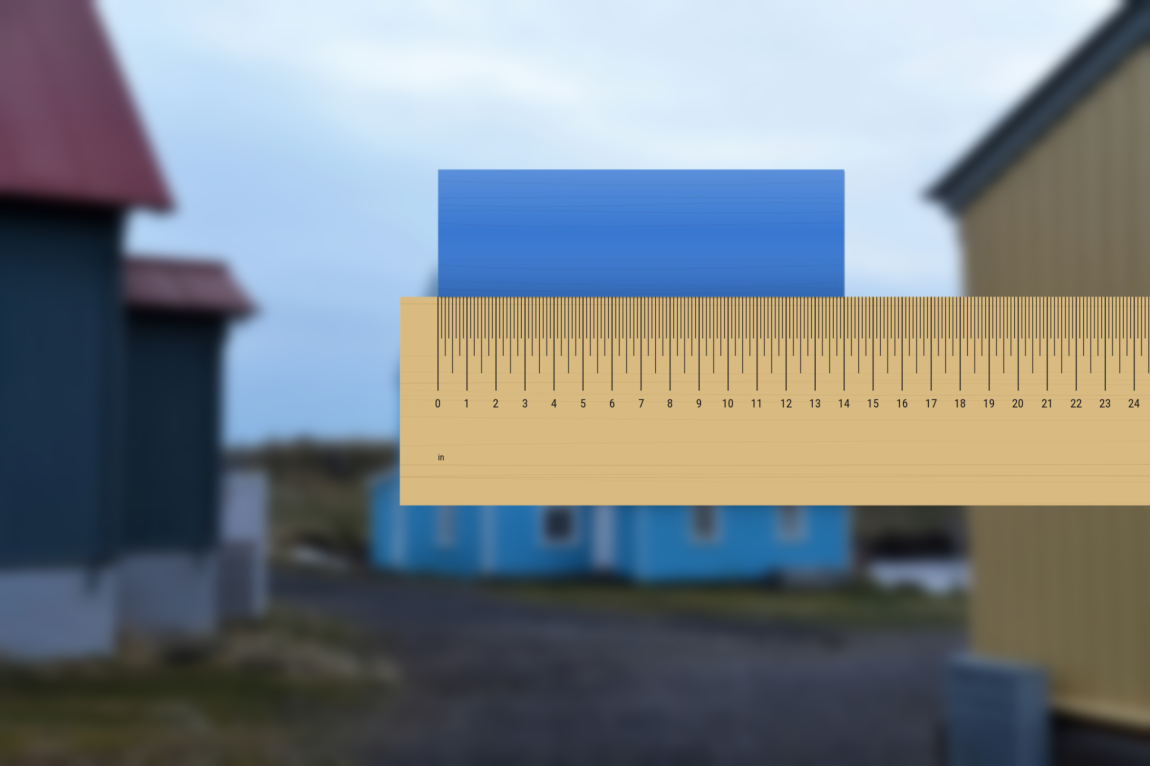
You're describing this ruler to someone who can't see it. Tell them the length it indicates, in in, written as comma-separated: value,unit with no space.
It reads 14,in
